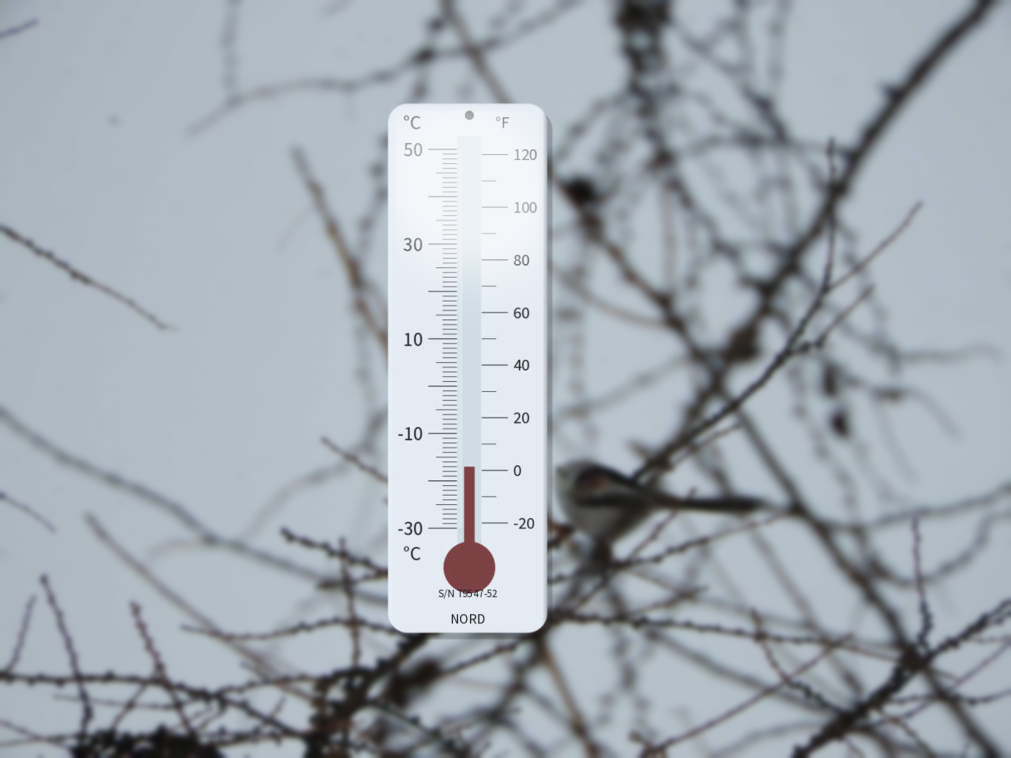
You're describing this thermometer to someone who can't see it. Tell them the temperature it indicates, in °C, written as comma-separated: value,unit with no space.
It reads -17,°C
